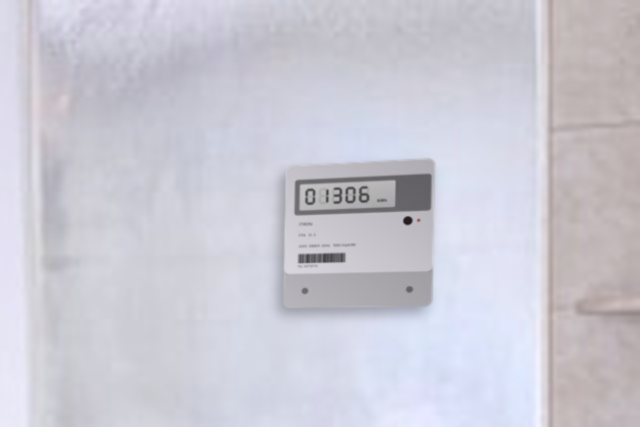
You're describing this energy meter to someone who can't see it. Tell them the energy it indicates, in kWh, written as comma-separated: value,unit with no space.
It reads 1306,kWh
